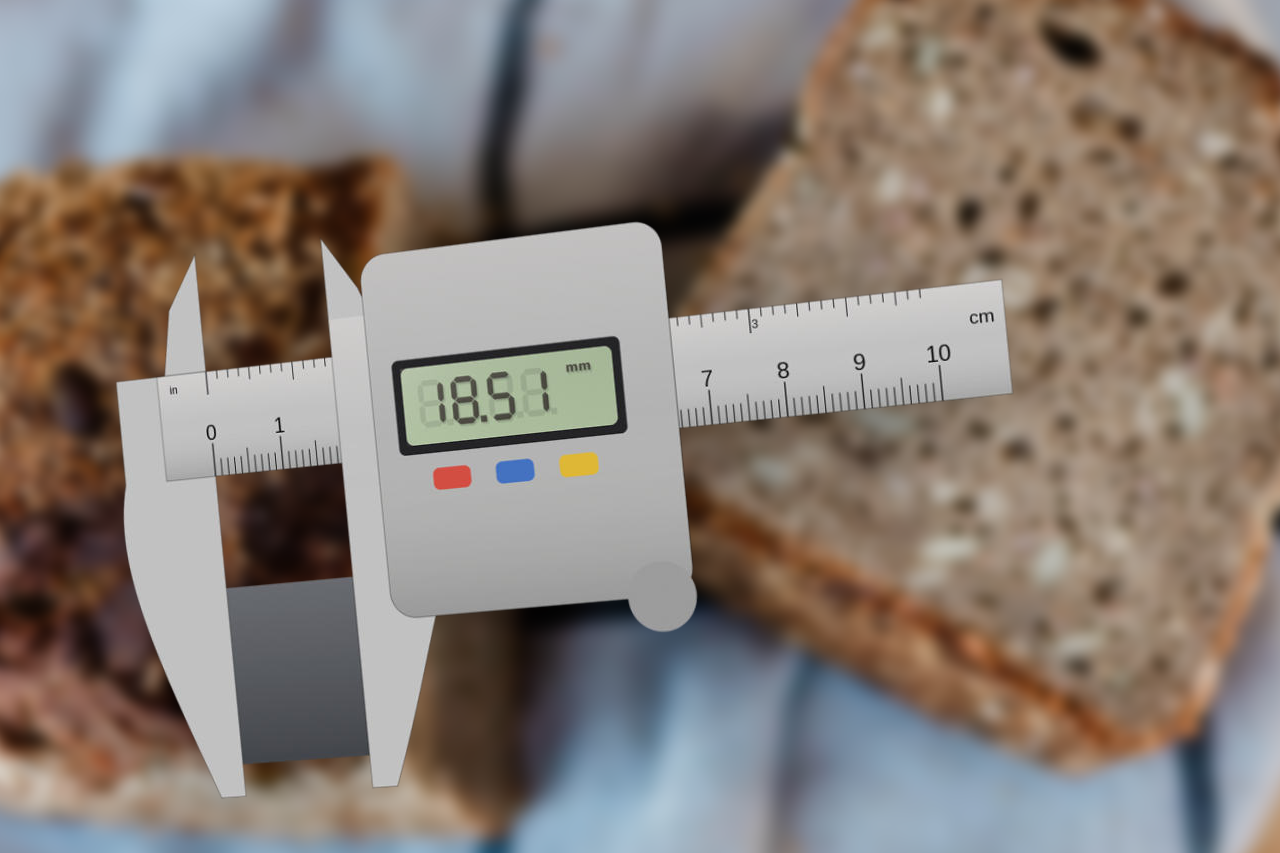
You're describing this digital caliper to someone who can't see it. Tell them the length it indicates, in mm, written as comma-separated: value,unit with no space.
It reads 18.51,mm
